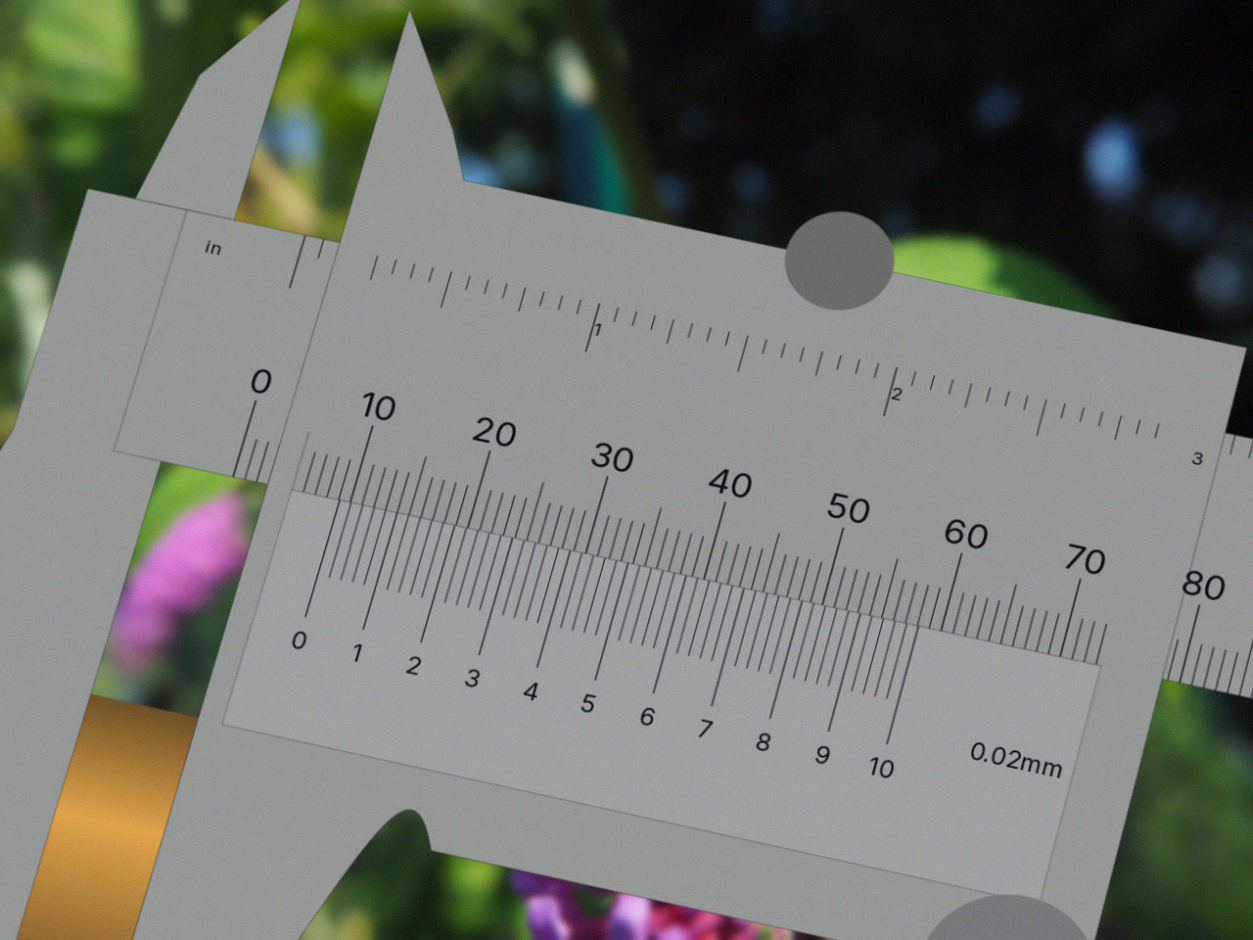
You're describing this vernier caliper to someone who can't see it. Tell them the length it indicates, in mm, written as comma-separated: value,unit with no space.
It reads 9.1,mm
